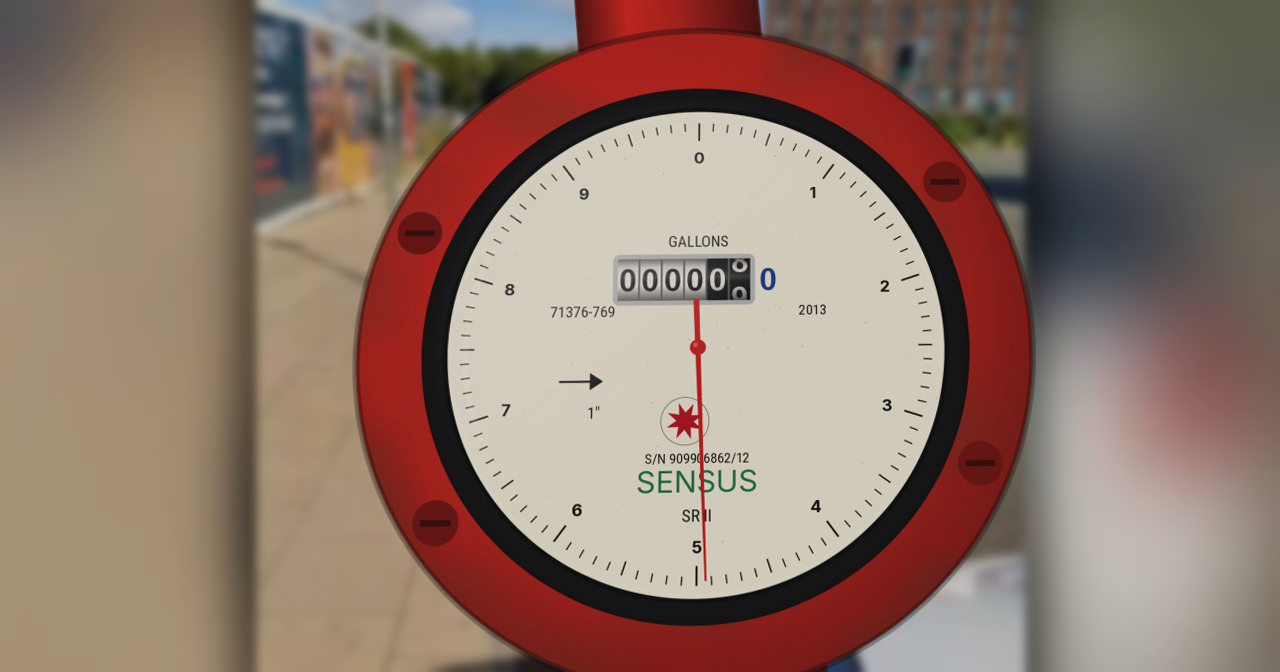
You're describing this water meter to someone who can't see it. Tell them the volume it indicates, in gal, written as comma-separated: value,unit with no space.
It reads 84.9,gal
